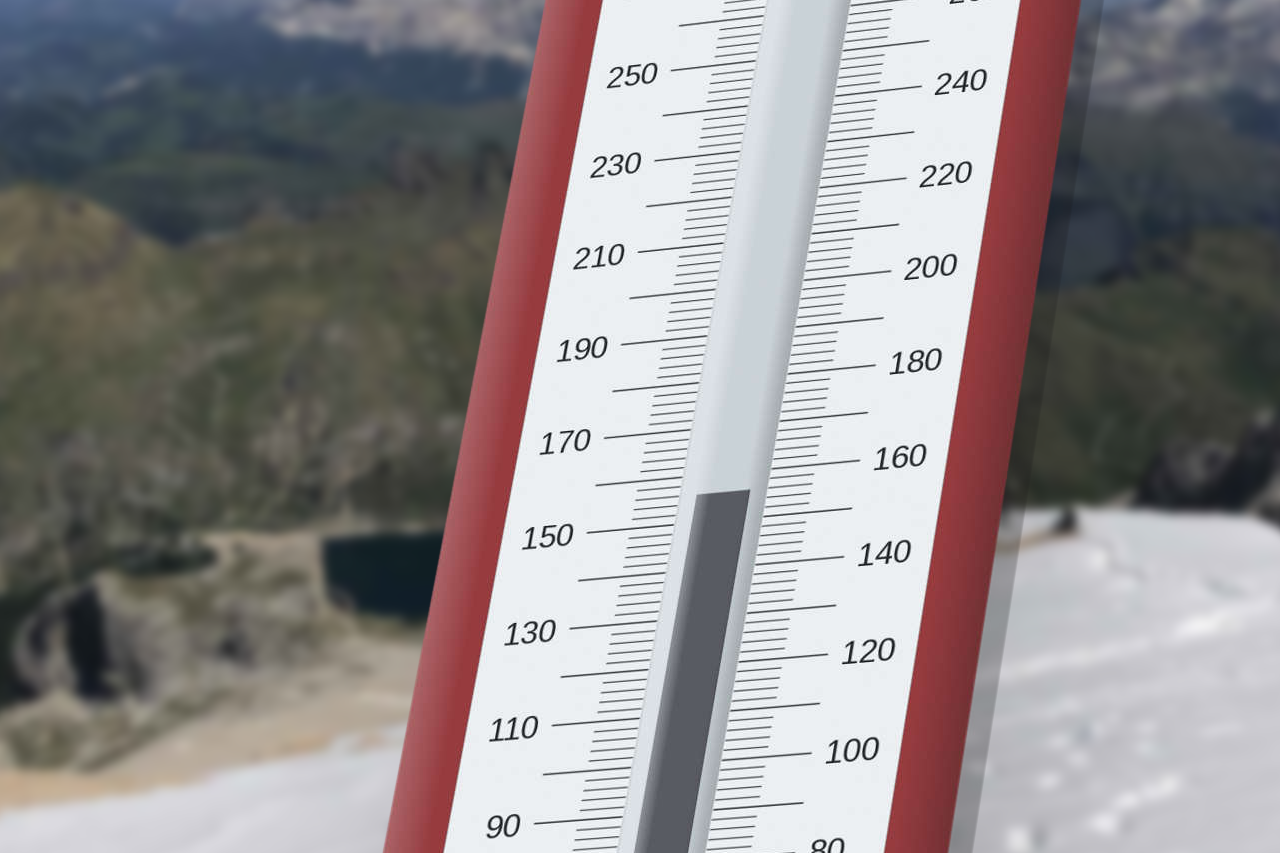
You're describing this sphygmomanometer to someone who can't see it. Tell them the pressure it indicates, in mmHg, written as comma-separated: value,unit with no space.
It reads 156,mmHg
